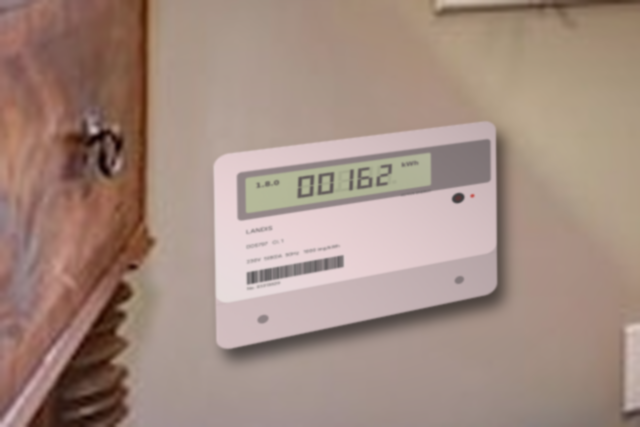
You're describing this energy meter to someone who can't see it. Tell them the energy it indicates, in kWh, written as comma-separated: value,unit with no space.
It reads 162,kWh
